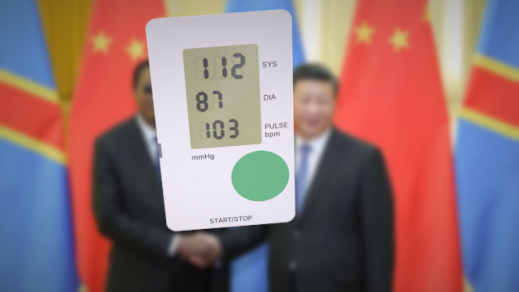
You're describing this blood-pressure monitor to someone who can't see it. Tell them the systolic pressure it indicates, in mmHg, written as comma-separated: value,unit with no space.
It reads 112,mmHg
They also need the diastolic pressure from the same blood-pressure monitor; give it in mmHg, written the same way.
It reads 87,mmHg
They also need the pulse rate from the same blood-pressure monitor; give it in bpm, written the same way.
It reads 103,bpm
